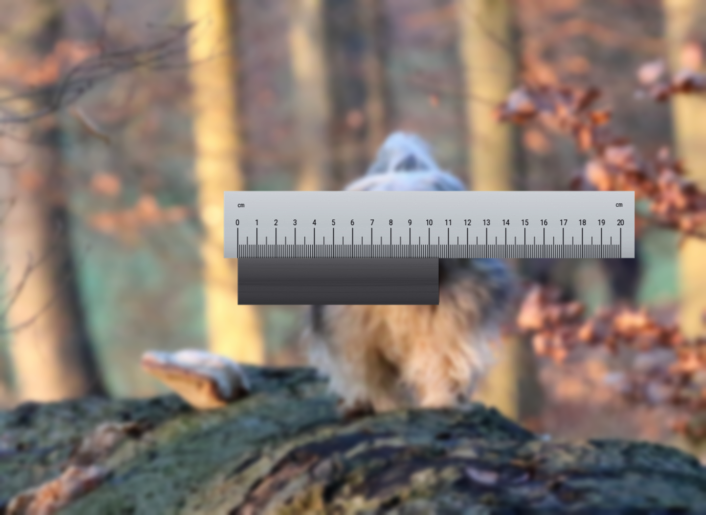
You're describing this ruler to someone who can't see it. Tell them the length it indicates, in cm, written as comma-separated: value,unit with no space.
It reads 10.5,cm
